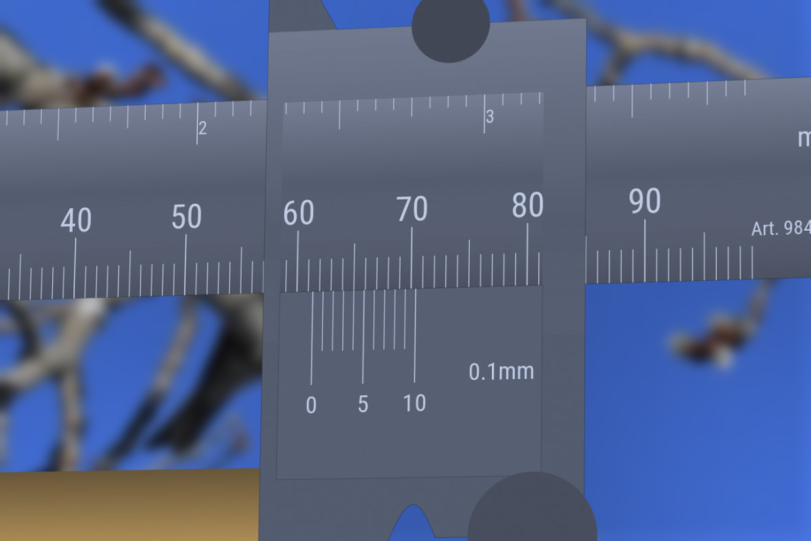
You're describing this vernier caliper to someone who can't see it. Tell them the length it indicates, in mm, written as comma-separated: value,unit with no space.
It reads 61.4,mm
